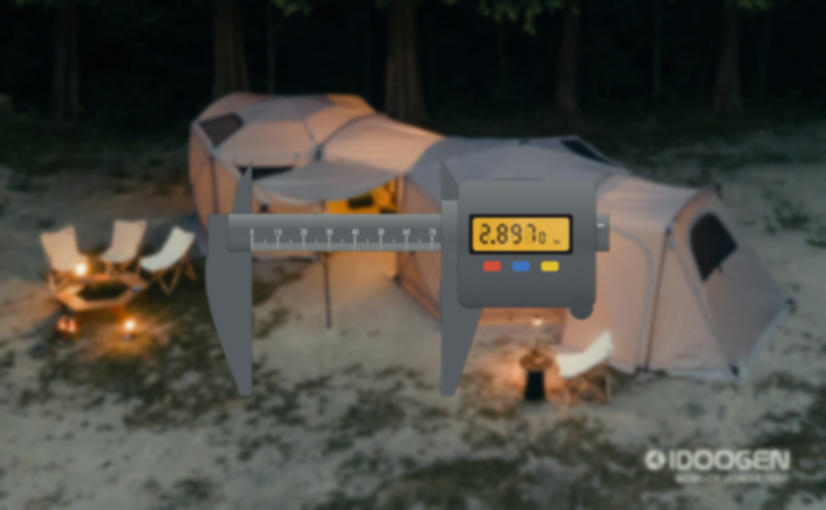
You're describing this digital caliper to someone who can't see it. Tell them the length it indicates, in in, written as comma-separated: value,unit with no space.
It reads 2.8970,in
